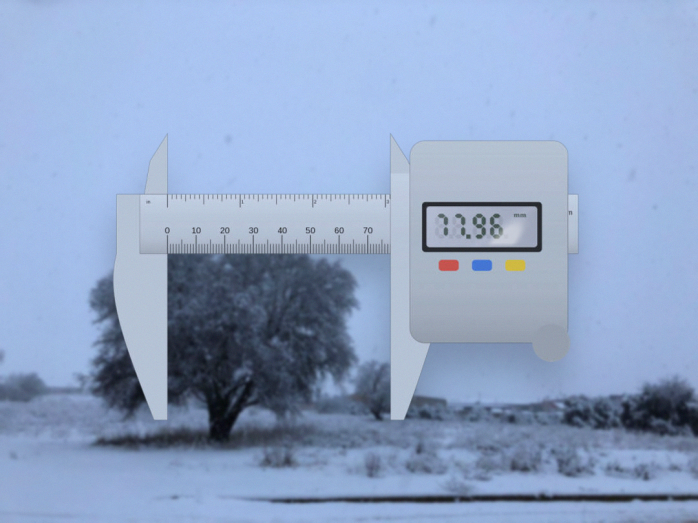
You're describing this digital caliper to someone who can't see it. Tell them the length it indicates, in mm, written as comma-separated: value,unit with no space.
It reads 77.96,mm
